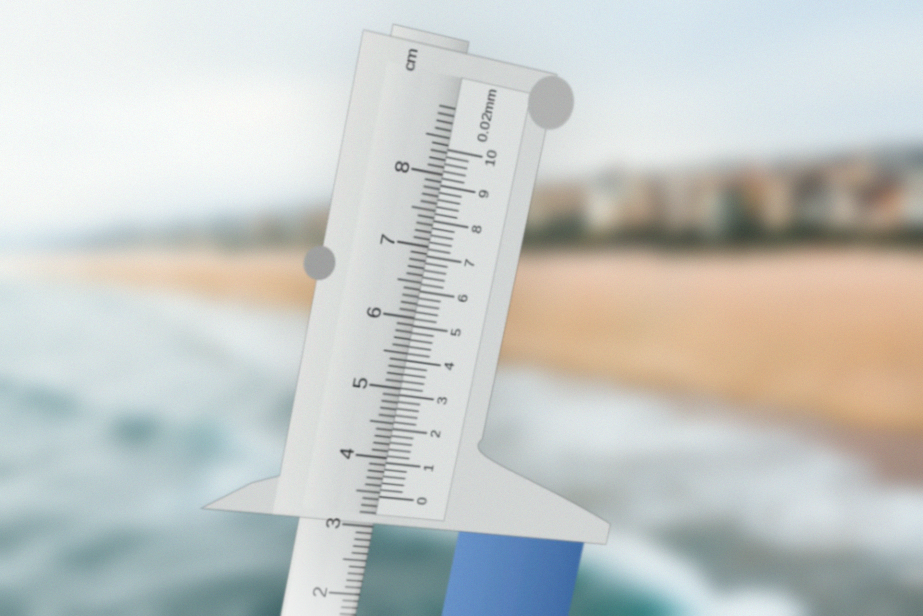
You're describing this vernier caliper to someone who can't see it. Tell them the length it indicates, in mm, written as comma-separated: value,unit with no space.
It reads 34.4,mm
